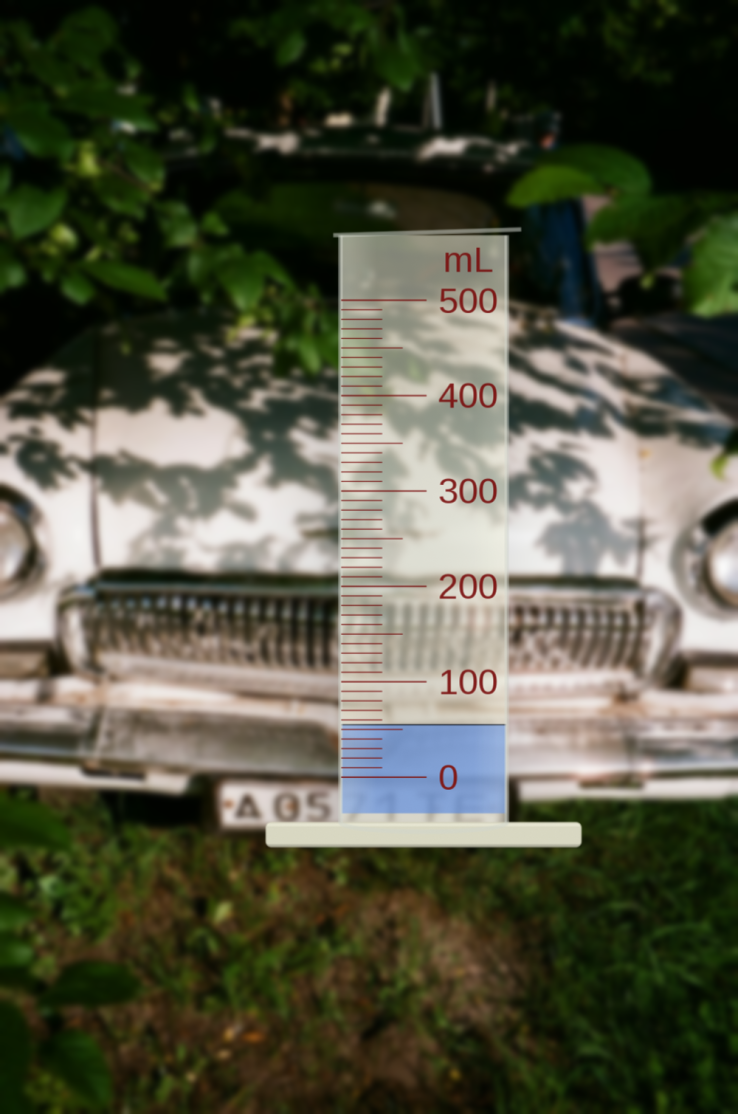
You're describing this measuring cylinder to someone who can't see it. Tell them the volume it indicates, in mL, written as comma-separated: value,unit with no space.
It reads 55,mL
